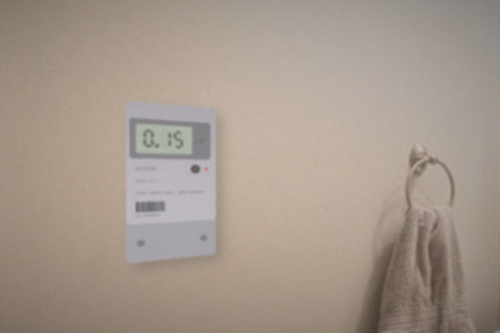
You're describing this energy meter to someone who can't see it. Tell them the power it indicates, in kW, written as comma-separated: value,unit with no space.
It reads 0.15,kW
